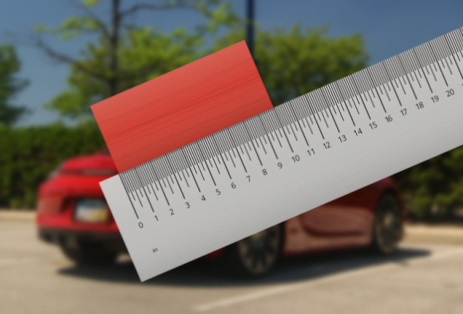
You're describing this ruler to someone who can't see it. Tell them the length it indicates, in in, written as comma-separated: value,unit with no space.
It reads 10,in
